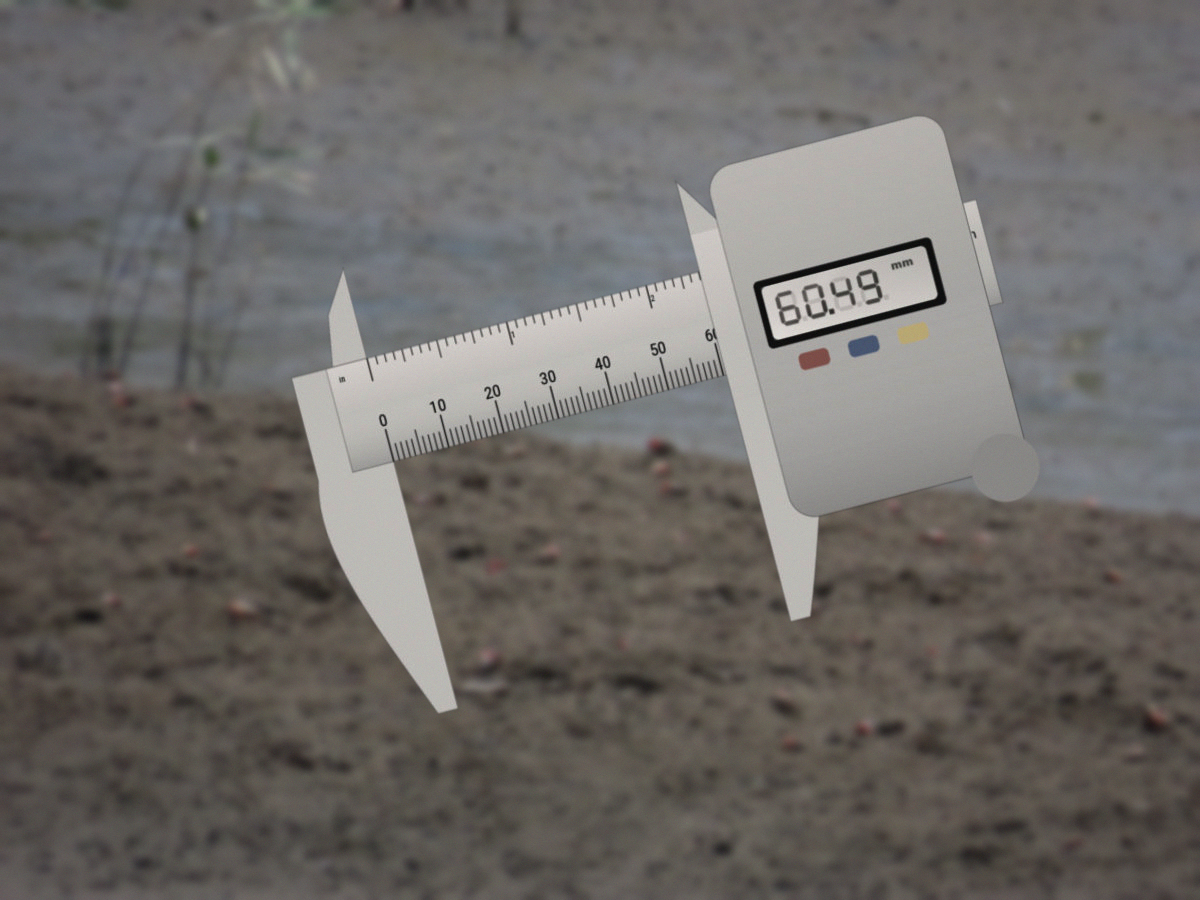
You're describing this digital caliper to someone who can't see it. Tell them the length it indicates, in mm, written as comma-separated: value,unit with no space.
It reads 60.49,mm
